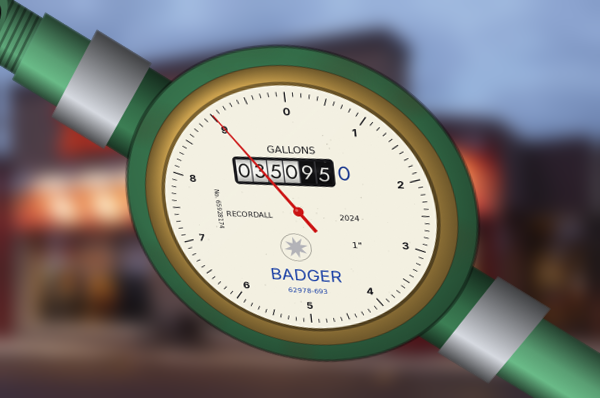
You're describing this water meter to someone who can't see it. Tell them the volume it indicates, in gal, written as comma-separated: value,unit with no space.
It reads 350949.0,gal
